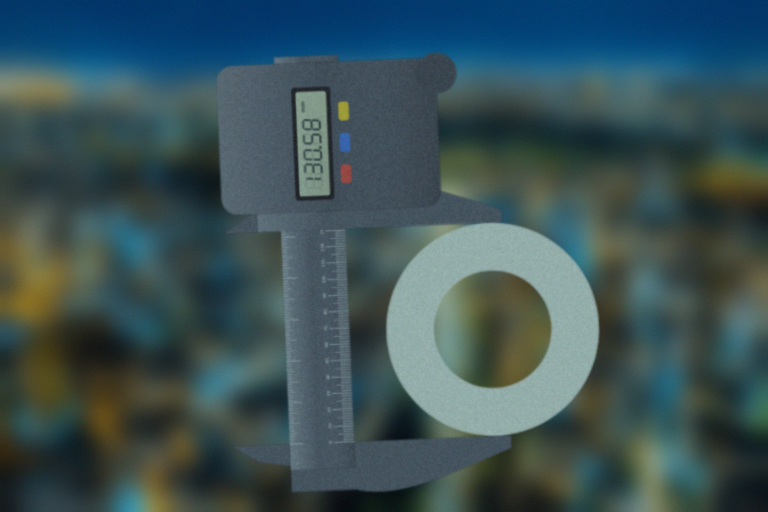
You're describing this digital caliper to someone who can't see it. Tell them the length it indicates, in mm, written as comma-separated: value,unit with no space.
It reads 130.58,mm
